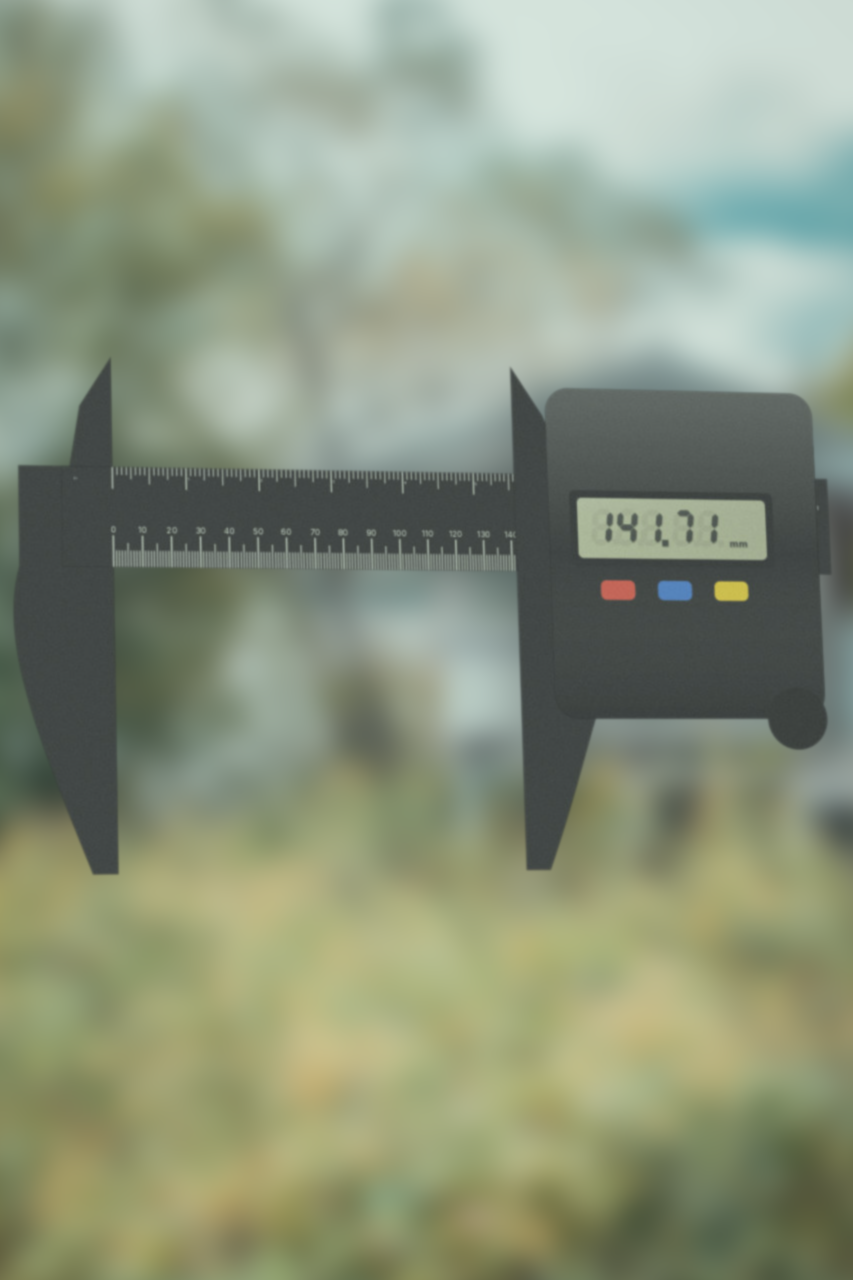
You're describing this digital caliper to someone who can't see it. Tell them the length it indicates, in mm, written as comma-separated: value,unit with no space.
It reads 141.71,mm
